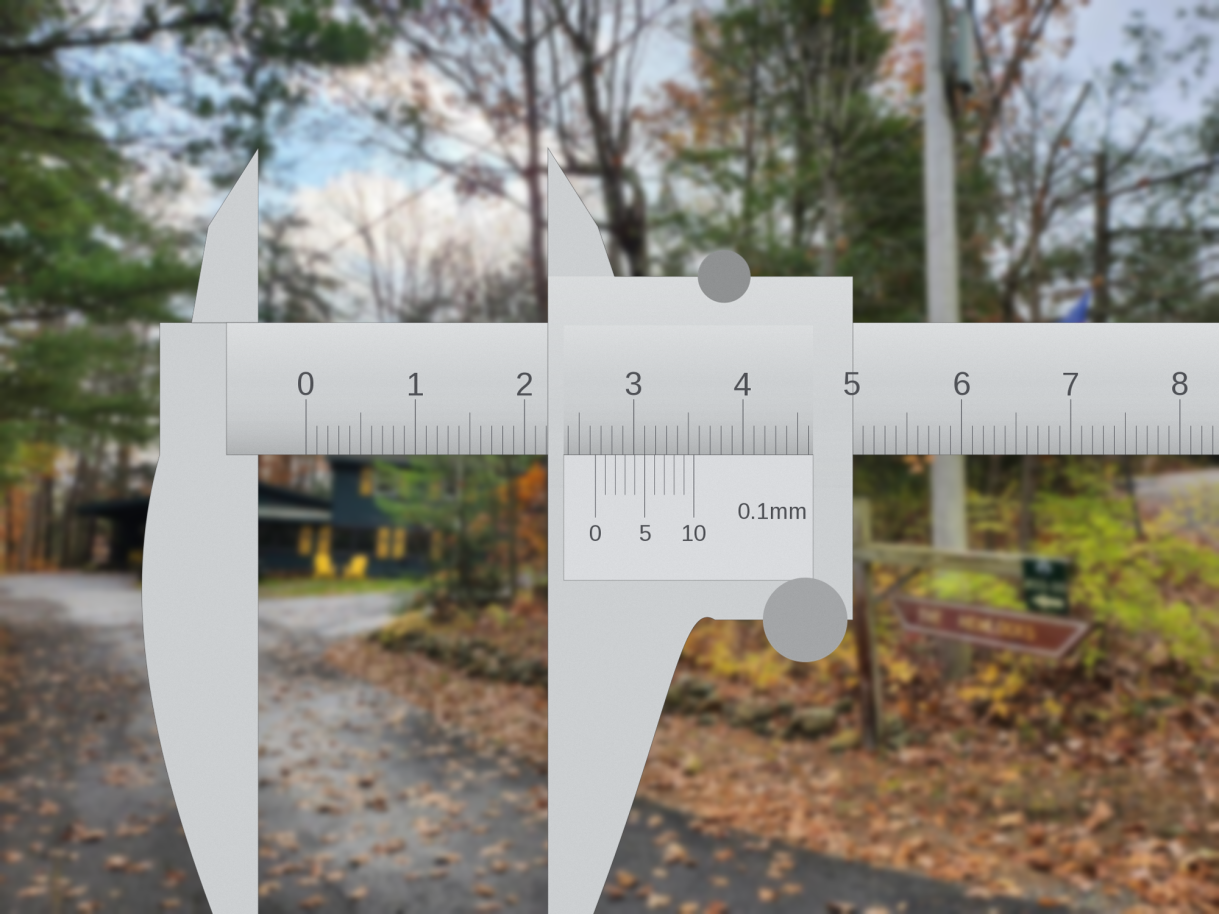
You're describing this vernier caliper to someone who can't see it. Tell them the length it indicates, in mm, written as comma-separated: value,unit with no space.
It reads 26.5,mm
